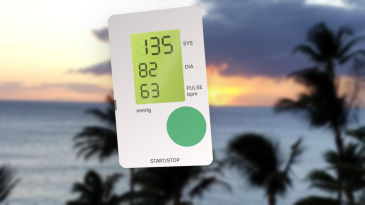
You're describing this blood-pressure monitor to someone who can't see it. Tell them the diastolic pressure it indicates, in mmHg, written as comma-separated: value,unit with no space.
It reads 82,mmHg
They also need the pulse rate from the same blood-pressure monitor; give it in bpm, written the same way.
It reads 63,bpm
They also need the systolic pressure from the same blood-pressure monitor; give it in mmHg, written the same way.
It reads 135,mmHg
